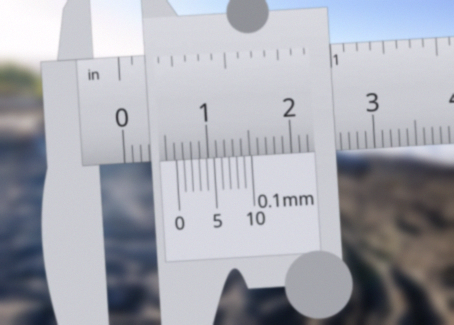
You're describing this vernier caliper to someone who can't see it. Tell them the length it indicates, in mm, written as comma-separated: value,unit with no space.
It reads 6.2,mm
